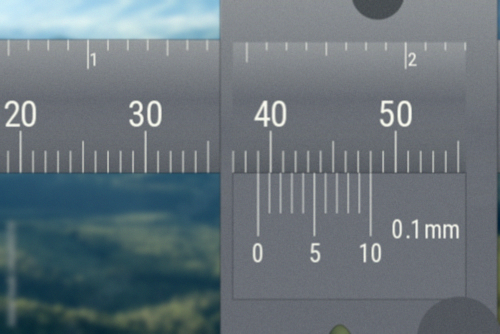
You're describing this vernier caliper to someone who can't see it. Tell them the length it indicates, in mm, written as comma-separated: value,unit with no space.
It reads 39.0,mm
